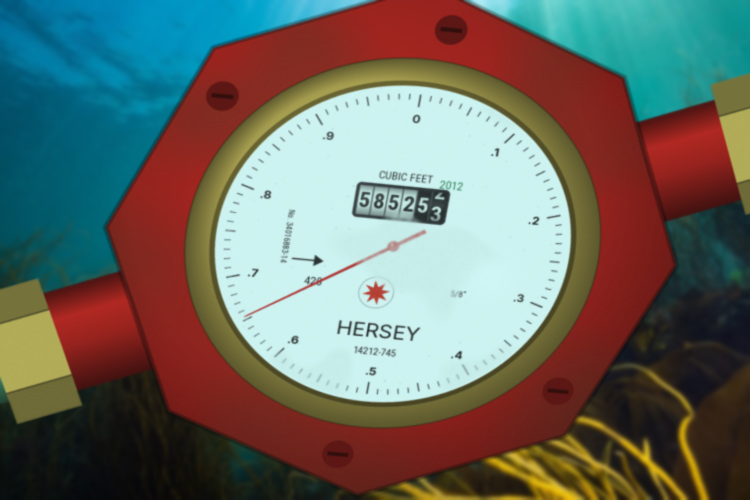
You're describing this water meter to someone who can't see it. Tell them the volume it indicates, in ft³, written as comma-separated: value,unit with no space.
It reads 585252.65,ft³
